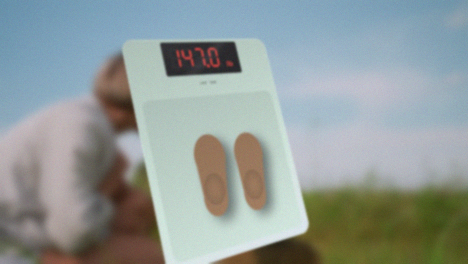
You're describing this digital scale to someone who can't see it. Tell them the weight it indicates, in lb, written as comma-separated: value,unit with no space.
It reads 147.0,lb
